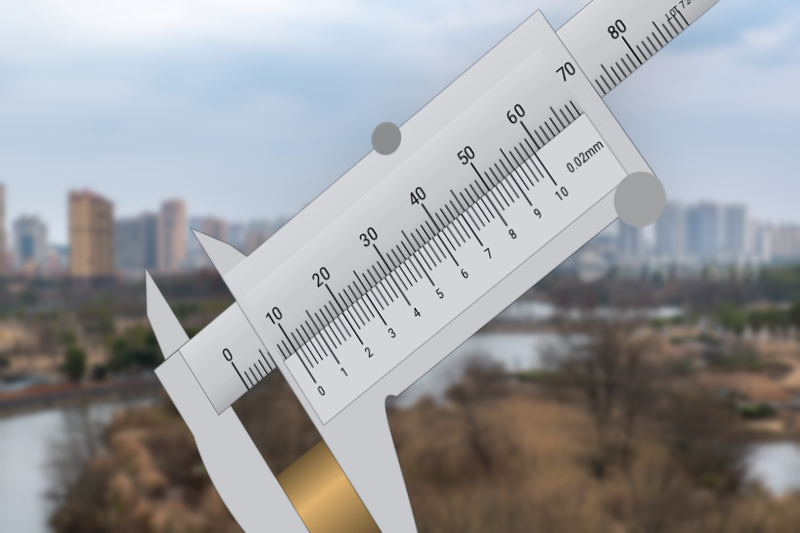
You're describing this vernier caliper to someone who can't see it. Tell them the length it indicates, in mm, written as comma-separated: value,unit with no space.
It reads 10.0,mm
